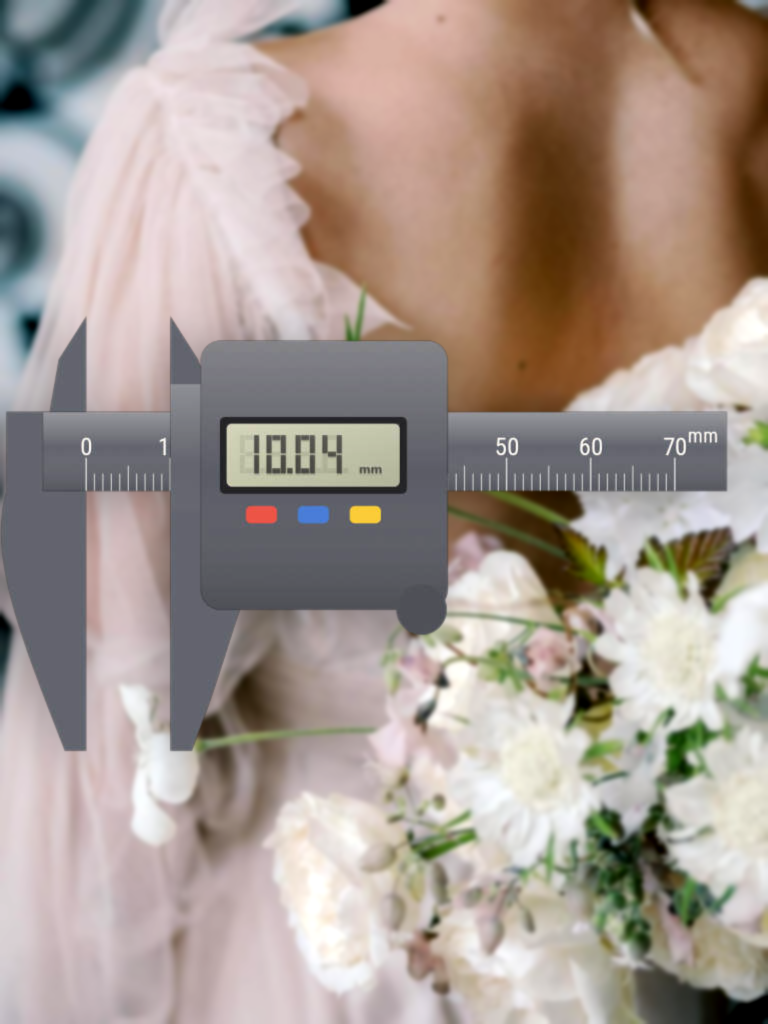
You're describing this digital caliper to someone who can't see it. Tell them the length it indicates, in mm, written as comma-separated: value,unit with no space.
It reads 10.04,mm
